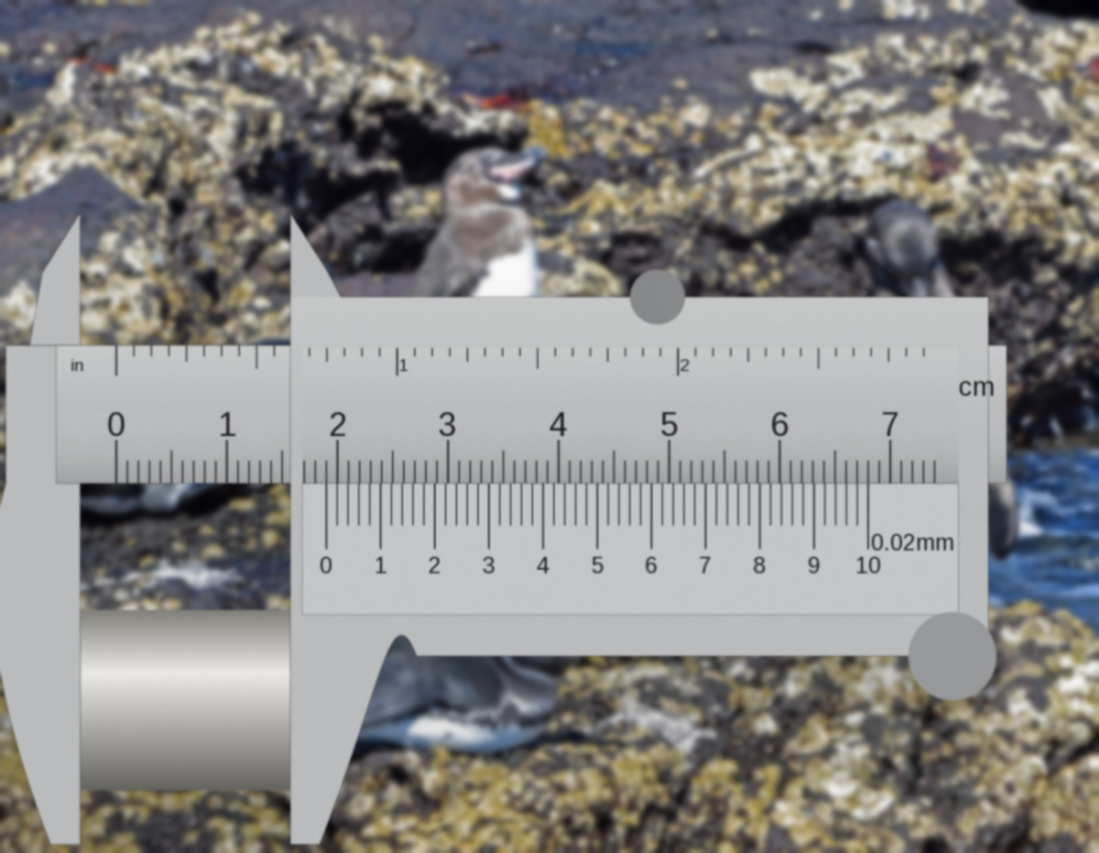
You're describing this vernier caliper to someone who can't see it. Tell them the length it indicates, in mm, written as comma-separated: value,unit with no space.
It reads 19.0,mm
